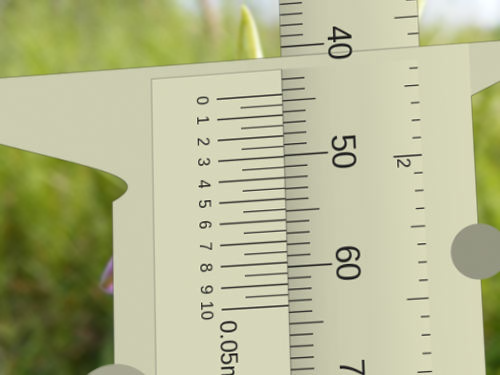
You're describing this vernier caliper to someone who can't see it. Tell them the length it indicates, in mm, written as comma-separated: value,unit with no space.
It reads 44.4,mm
